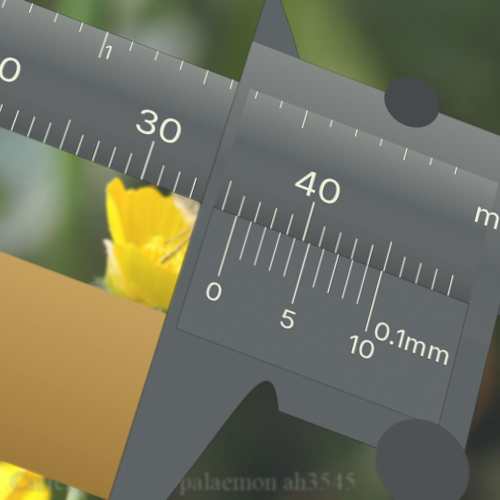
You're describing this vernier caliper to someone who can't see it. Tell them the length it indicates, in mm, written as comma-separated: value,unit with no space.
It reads 35.9,mm
